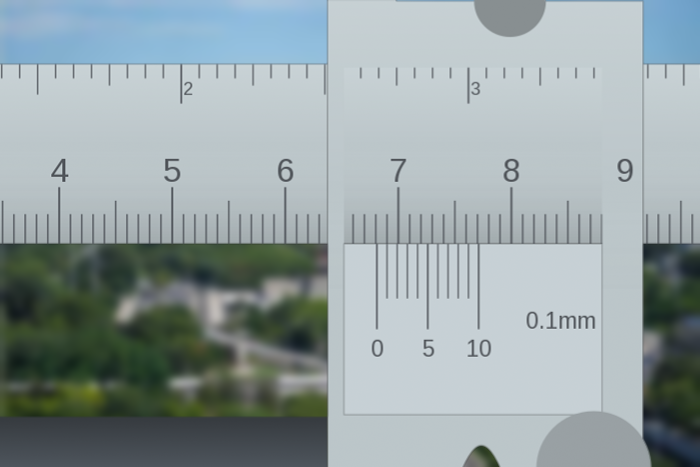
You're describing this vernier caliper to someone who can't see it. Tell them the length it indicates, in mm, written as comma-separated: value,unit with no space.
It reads 68.1,mm
